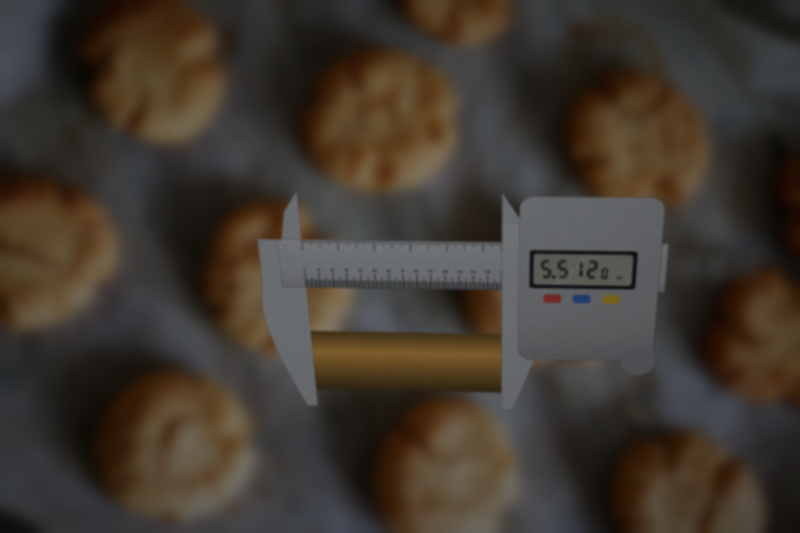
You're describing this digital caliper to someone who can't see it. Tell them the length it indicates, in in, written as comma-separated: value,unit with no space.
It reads 5.5120,in
